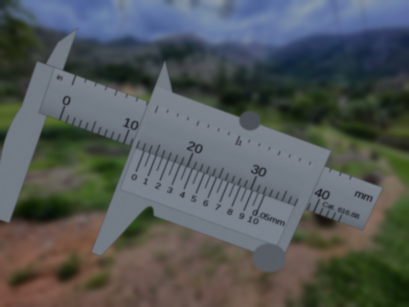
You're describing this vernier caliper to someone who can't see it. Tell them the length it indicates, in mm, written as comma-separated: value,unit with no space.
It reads 13.2,mm
